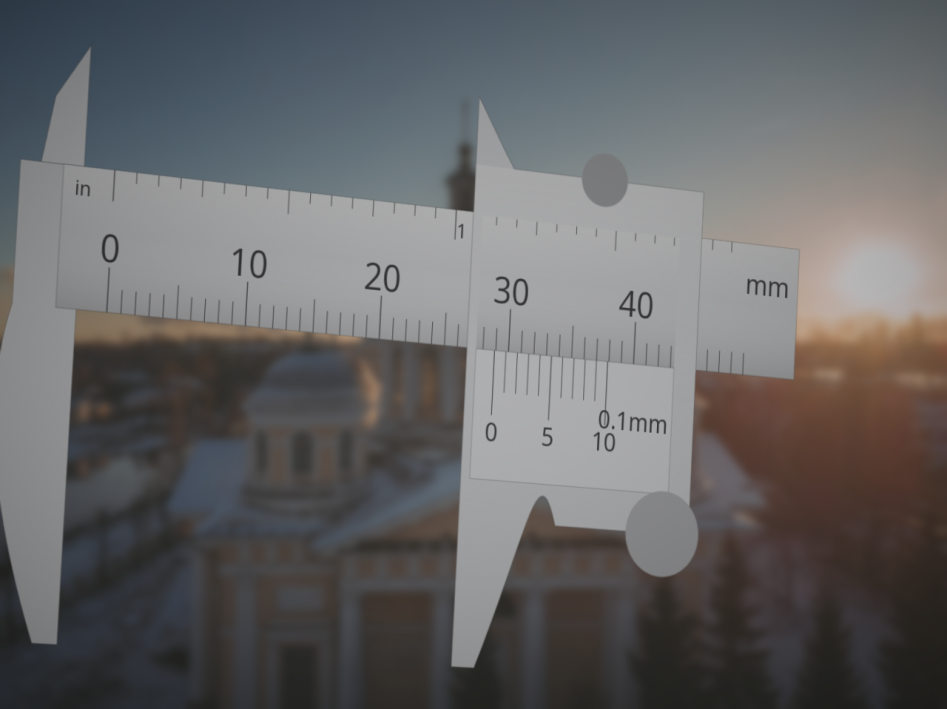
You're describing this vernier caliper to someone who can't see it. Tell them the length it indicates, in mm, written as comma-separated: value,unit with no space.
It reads 28.9,mm
